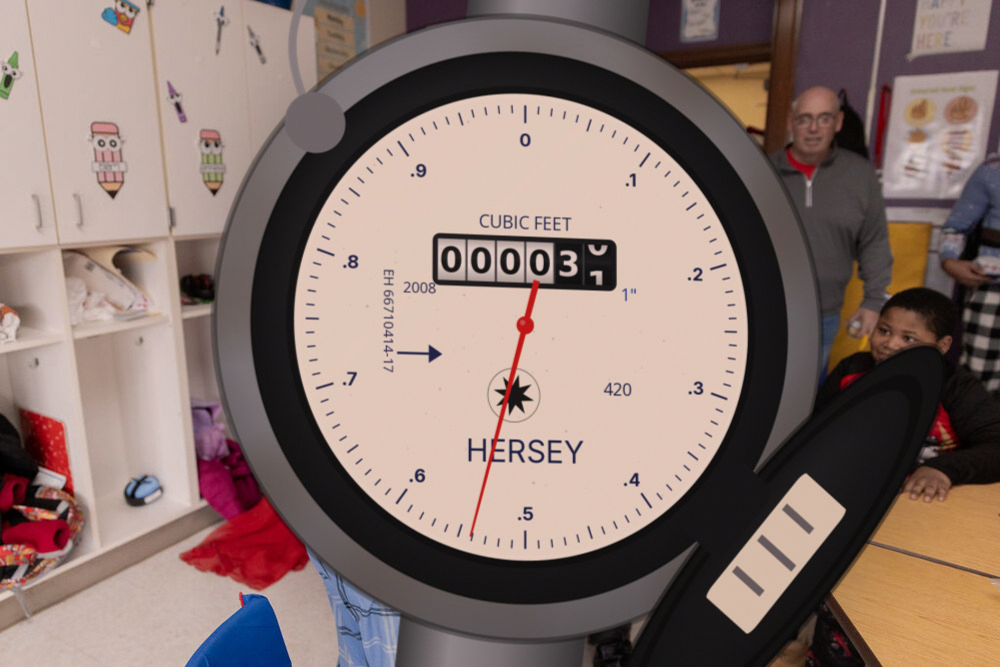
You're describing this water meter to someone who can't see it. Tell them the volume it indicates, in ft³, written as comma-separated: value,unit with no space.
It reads 30.54,ft³
